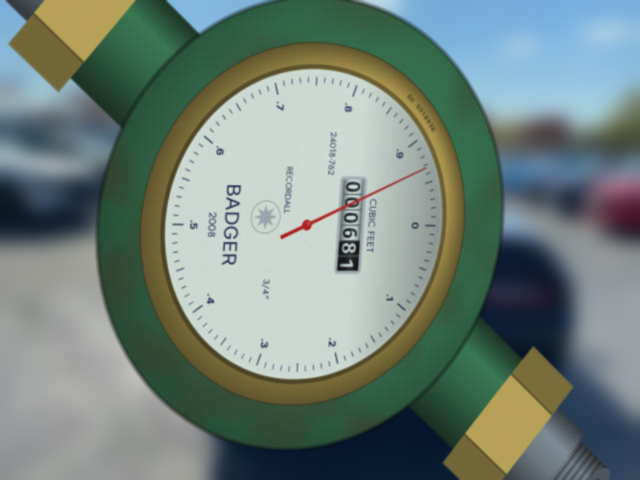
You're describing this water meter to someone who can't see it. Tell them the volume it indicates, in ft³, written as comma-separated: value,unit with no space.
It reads 680.93,ft³
